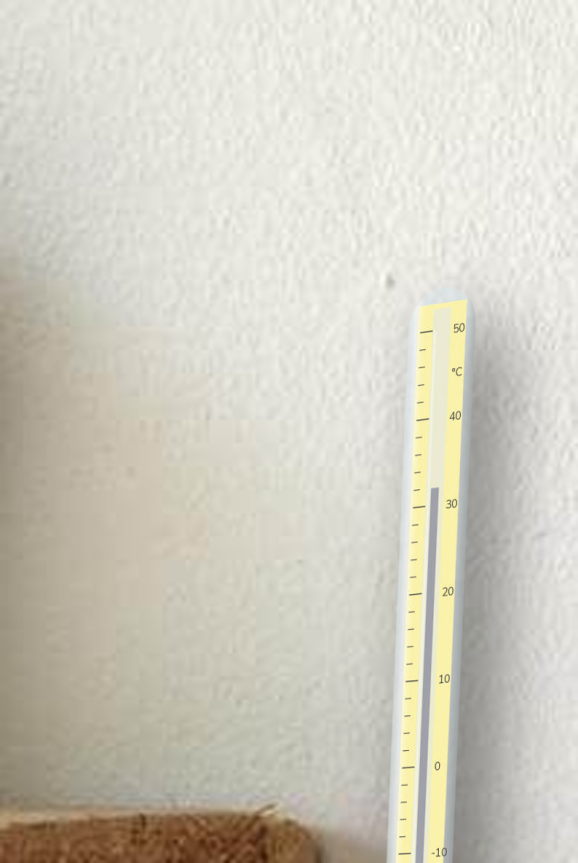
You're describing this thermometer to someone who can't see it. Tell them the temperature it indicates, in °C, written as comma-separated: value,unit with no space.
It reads 32,°C
